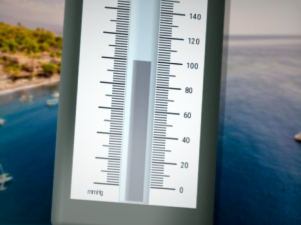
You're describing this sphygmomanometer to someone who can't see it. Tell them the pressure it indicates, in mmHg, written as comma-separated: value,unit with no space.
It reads 100,mmHg
